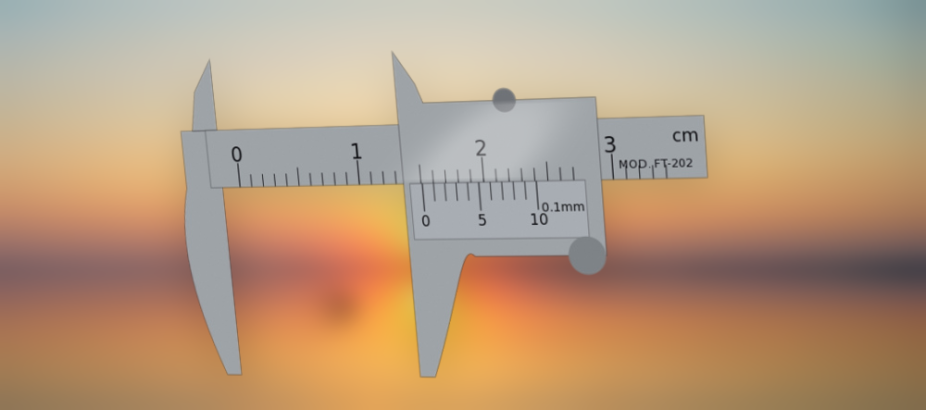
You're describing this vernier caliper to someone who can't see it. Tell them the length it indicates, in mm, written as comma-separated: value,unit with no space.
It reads 15.1,mm
